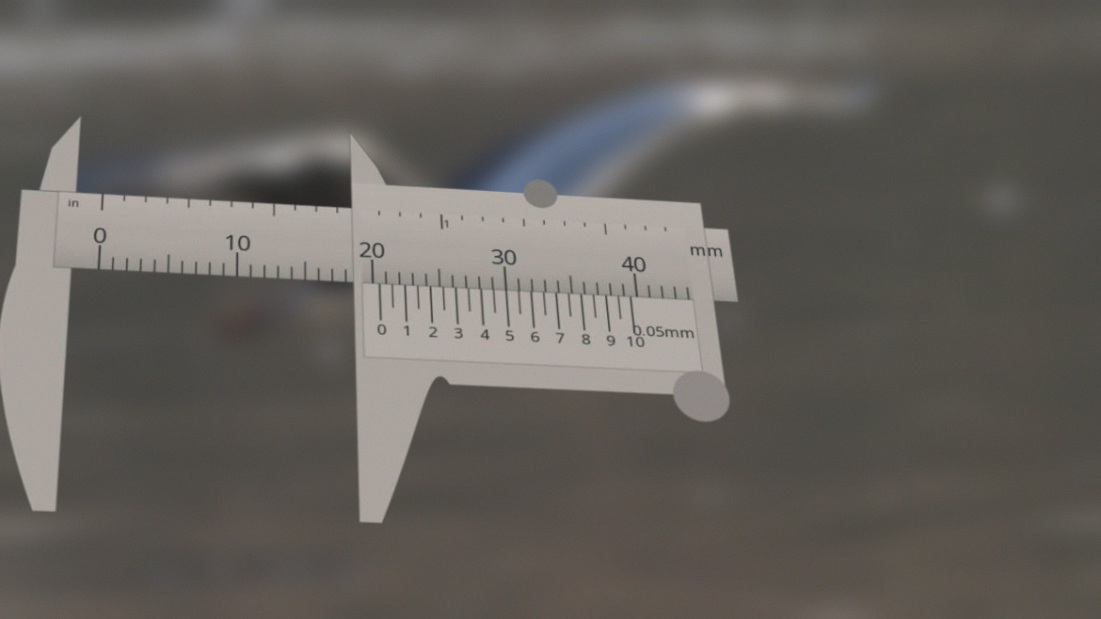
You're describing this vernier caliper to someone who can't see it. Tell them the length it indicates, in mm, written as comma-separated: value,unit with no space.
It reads 20.5,mm
